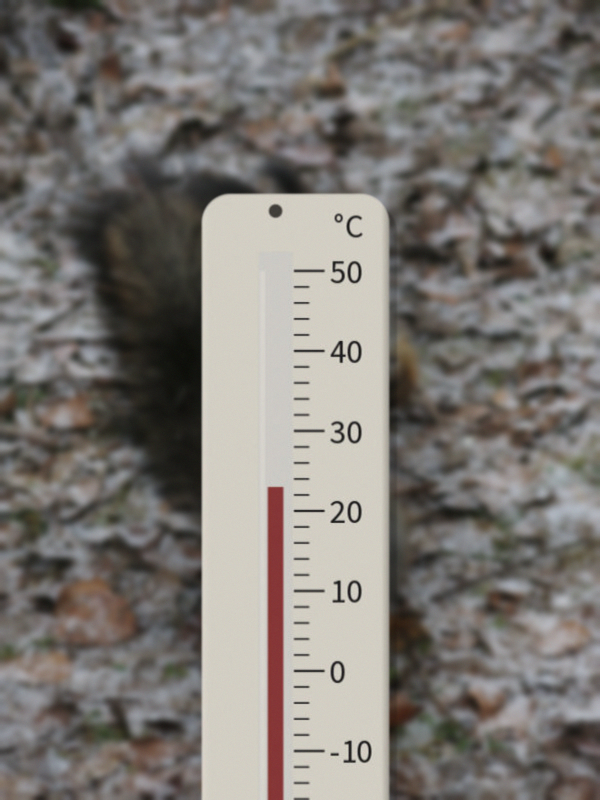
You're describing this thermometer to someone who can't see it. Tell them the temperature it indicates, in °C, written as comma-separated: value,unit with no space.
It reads 23,°C
